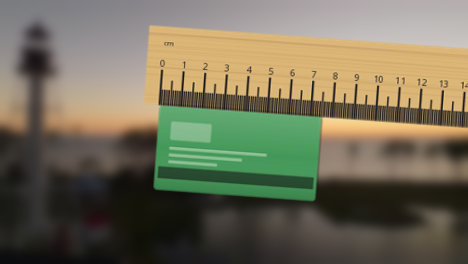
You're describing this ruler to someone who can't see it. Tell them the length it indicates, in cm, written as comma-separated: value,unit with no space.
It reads 7.5,cm
